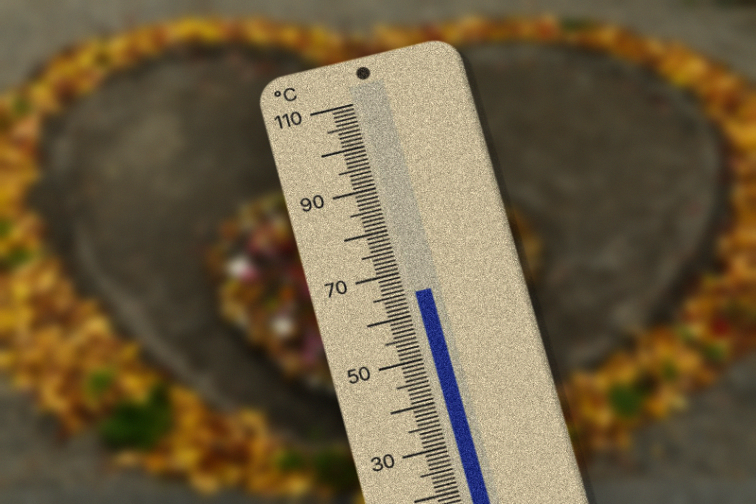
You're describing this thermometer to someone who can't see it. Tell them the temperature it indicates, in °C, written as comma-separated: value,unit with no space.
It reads 65,°C
